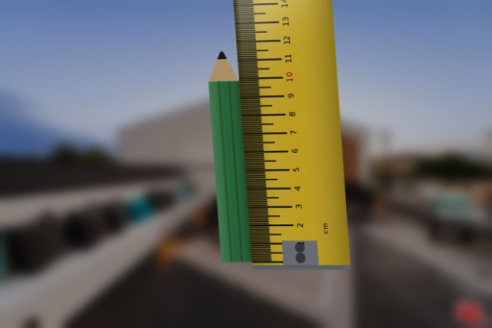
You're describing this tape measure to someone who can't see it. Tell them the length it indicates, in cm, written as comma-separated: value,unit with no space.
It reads 11.5,cm
